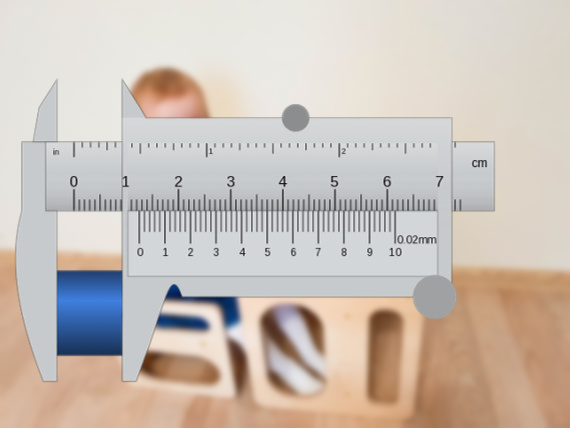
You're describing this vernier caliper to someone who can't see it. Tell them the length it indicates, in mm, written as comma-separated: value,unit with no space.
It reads 12.5,mm
